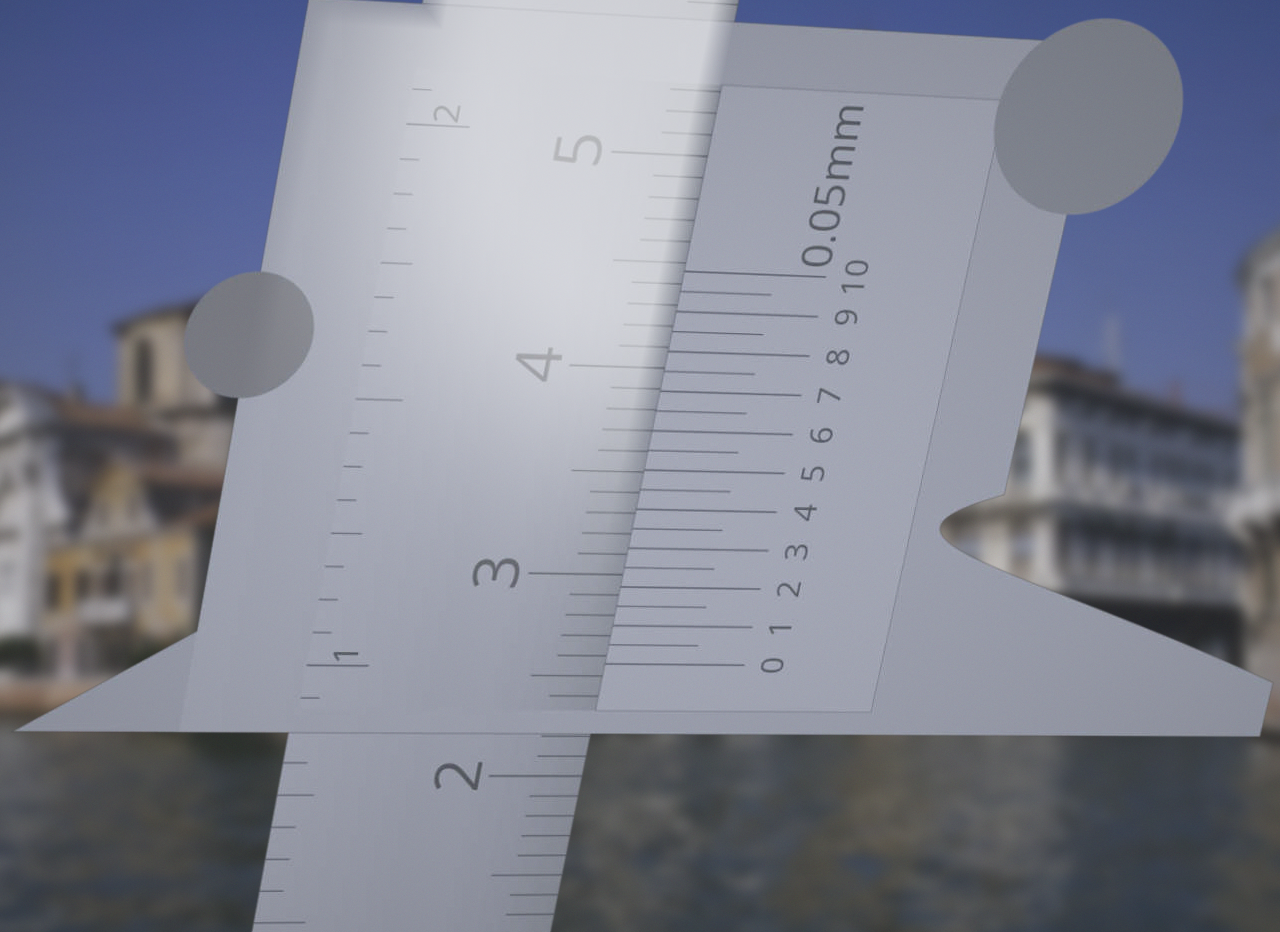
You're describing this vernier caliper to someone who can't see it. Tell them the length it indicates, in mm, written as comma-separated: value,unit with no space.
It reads 25.6,mm
